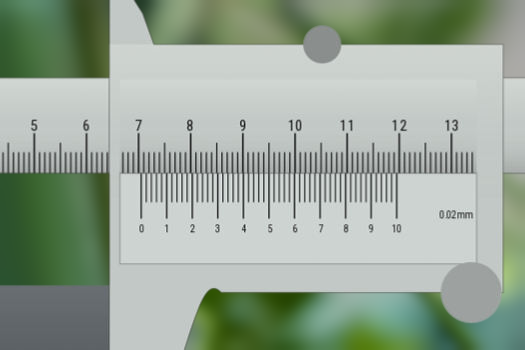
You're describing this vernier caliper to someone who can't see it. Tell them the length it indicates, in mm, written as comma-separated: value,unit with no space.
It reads 70.5,mm
